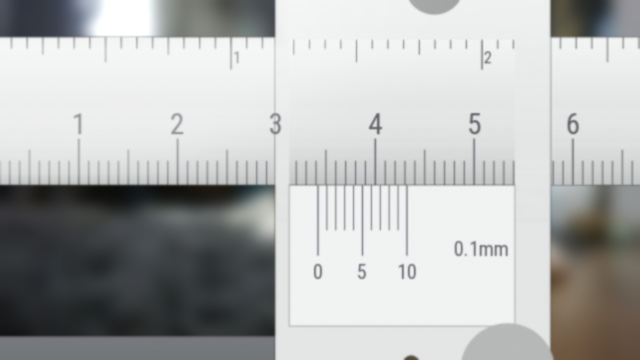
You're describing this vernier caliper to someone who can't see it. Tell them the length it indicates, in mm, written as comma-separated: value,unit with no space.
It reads 34.2,mm
